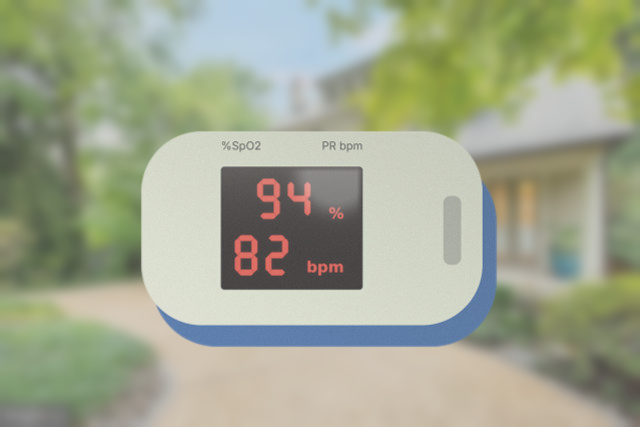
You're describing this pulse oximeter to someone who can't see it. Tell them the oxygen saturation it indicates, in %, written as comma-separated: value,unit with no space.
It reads 94,%
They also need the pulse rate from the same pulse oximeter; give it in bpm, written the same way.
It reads 82,bpm
